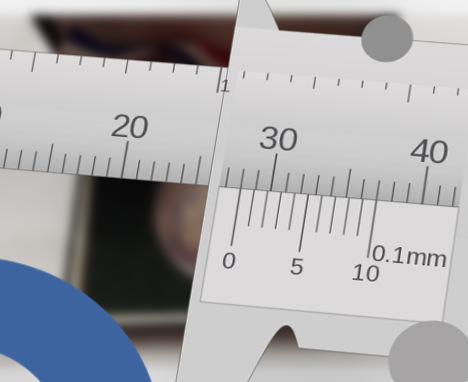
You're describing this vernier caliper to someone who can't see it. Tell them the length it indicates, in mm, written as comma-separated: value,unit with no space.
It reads 28.0,mm
